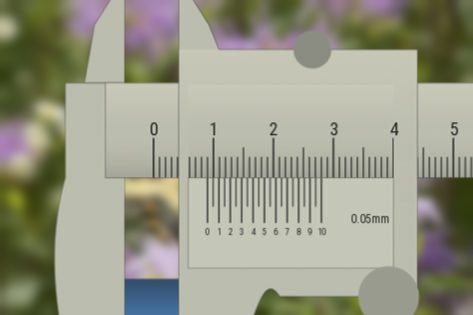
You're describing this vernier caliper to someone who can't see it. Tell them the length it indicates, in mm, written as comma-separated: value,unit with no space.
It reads 9.0,mm
